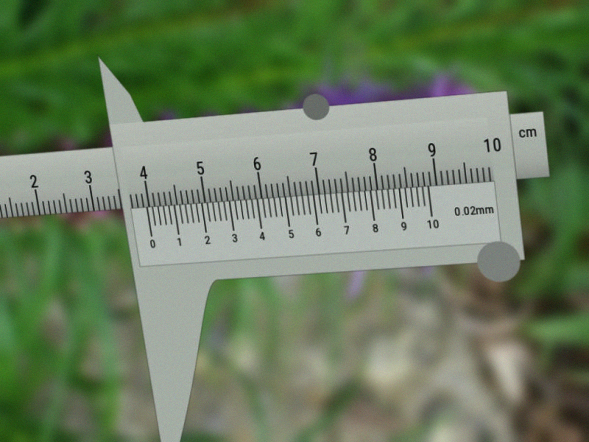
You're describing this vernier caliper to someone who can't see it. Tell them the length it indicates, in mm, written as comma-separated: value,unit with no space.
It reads 39.6,mm
